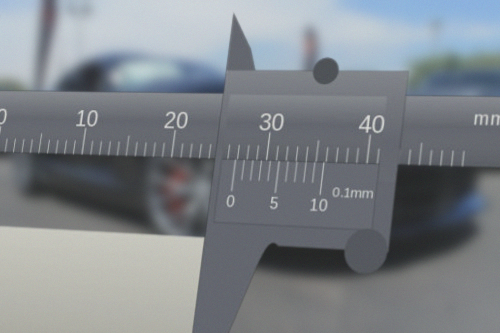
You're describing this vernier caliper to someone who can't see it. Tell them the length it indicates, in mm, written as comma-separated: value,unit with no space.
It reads 26.8,mm
